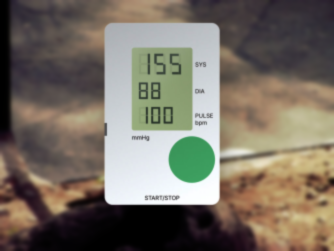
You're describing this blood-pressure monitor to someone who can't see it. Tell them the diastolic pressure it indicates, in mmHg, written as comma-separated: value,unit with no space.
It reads 88,mmHg
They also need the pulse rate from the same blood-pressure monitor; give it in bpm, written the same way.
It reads 100,bpm
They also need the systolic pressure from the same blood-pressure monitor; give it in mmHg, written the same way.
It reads 155,mmHg
